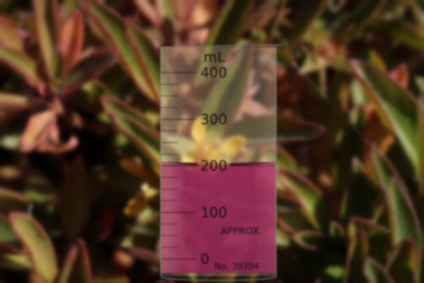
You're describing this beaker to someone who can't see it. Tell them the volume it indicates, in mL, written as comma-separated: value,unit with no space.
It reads 200,mL
